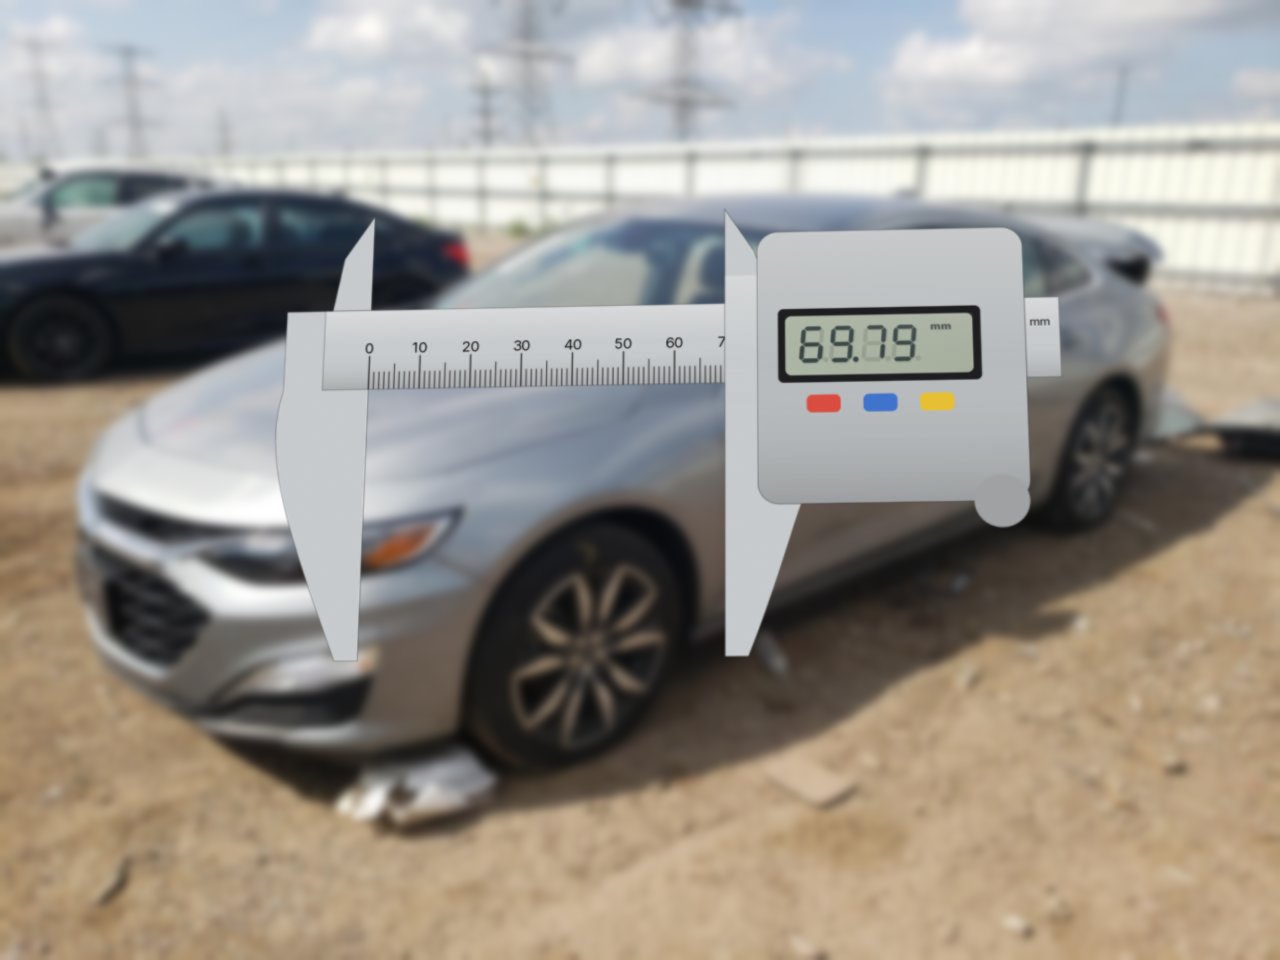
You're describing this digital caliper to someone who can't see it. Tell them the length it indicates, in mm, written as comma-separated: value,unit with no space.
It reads 69.79,mm
